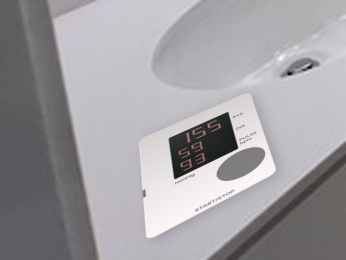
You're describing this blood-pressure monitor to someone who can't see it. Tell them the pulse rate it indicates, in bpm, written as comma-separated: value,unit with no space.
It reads 93,bpm
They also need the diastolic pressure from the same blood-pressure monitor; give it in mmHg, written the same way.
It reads 59,mmHg
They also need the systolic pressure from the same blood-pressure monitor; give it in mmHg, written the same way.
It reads 155,mmHg
